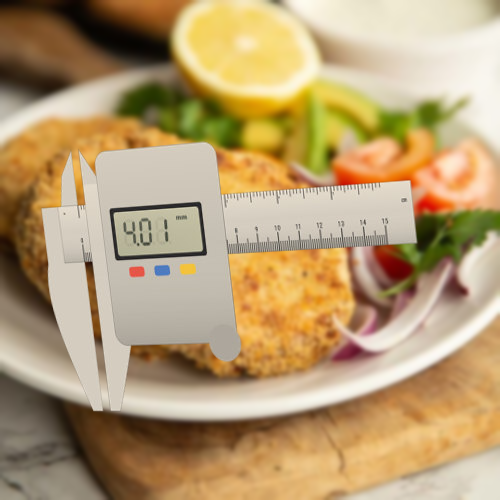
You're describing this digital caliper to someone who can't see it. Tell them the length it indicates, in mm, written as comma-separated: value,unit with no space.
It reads 4.01,mm
